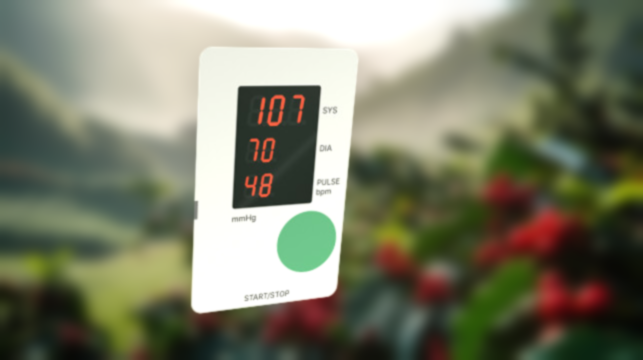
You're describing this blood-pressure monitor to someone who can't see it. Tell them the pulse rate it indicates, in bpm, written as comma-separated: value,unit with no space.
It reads 48,bpm
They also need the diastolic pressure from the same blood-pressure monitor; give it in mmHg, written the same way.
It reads 70,mmHg
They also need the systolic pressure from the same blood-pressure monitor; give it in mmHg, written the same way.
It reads 107,mmHg
